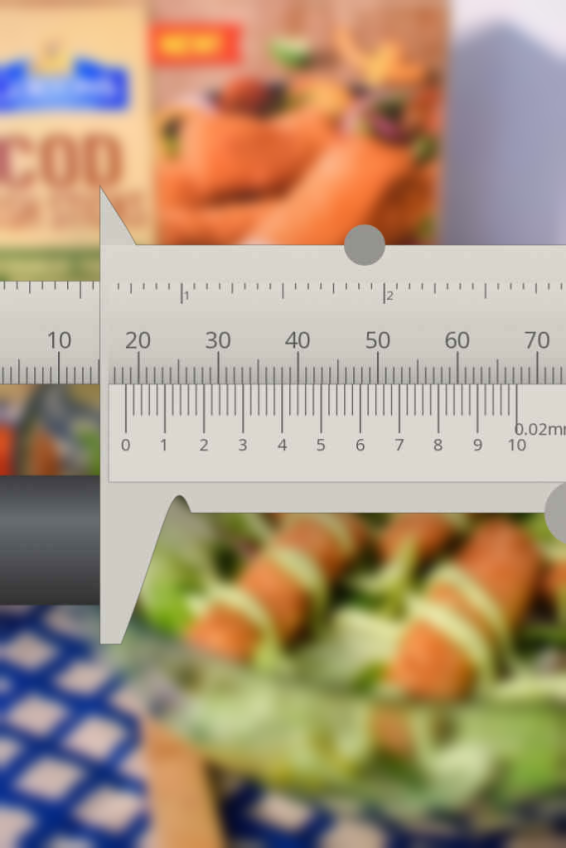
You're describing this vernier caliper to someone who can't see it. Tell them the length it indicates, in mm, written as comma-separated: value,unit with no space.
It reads 18.4,mm
